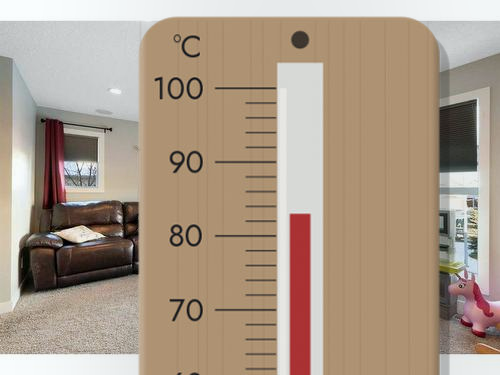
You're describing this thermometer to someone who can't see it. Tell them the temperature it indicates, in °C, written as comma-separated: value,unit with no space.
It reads 83,°C
